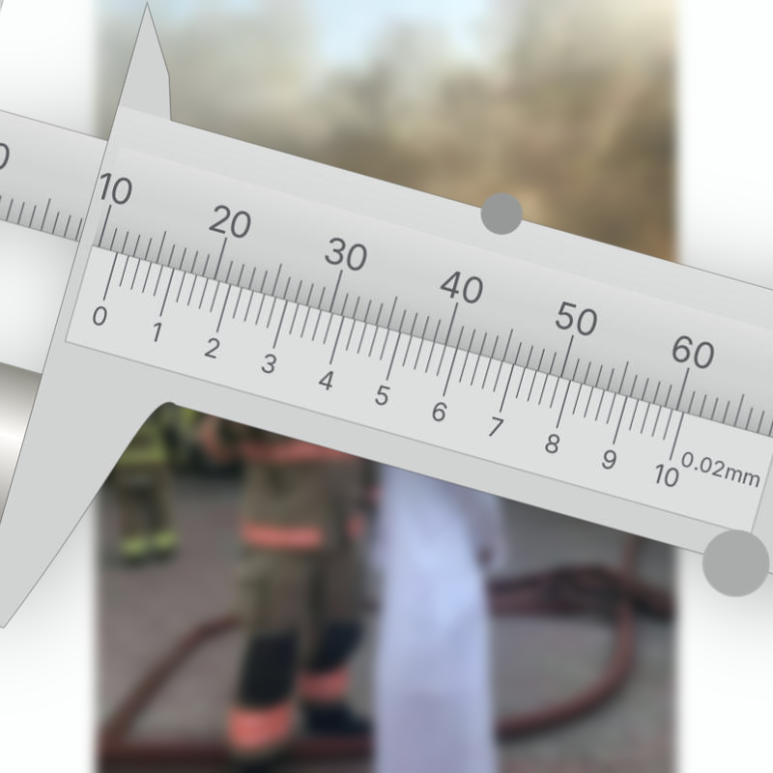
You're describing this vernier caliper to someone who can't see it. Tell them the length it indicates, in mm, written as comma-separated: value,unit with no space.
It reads 11.6,mm
